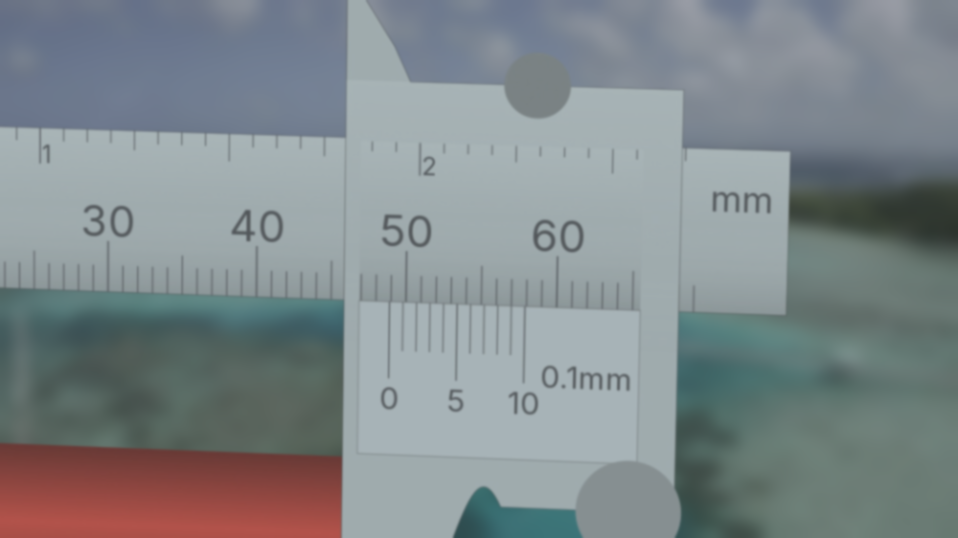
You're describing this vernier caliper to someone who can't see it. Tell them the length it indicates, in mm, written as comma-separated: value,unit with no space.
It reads 48.9,mm
